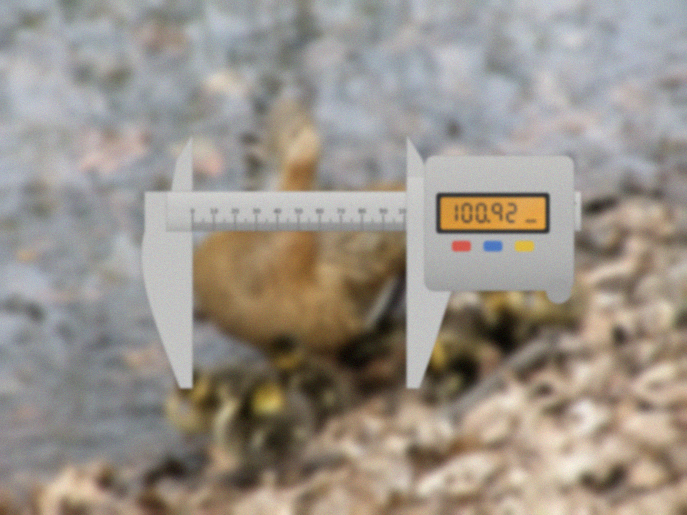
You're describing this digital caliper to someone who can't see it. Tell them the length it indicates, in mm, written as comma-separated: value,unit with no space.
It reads 100.92,mm
